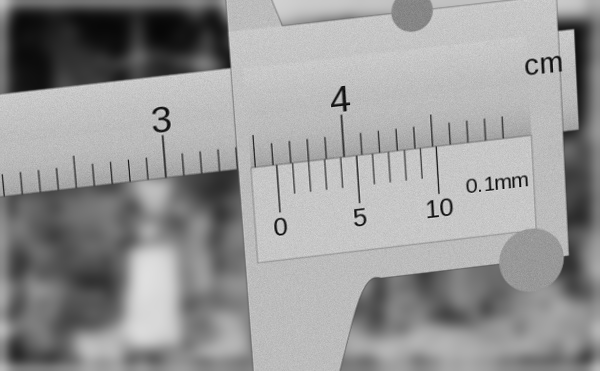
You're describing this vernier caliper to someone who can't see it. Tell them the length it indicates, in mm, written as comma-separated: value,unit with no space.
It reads 36.2,mm
